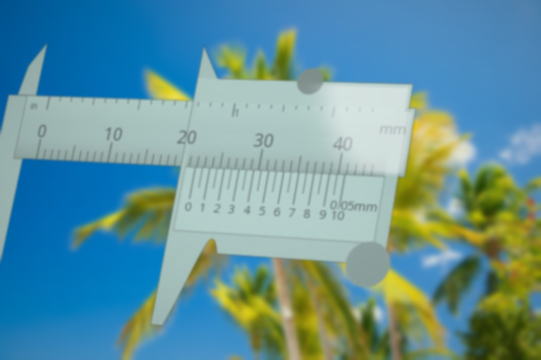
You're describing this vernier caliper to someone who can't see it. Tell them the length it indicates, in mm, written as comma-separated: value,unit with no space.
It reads 21.8,mm
